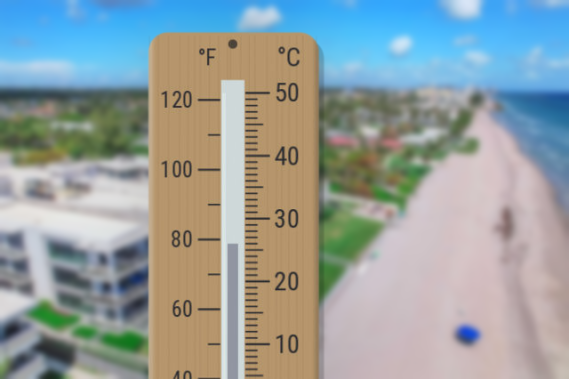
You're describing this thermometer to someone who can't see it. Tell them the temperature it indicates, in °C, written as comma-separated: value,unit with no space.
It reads 26,°C
